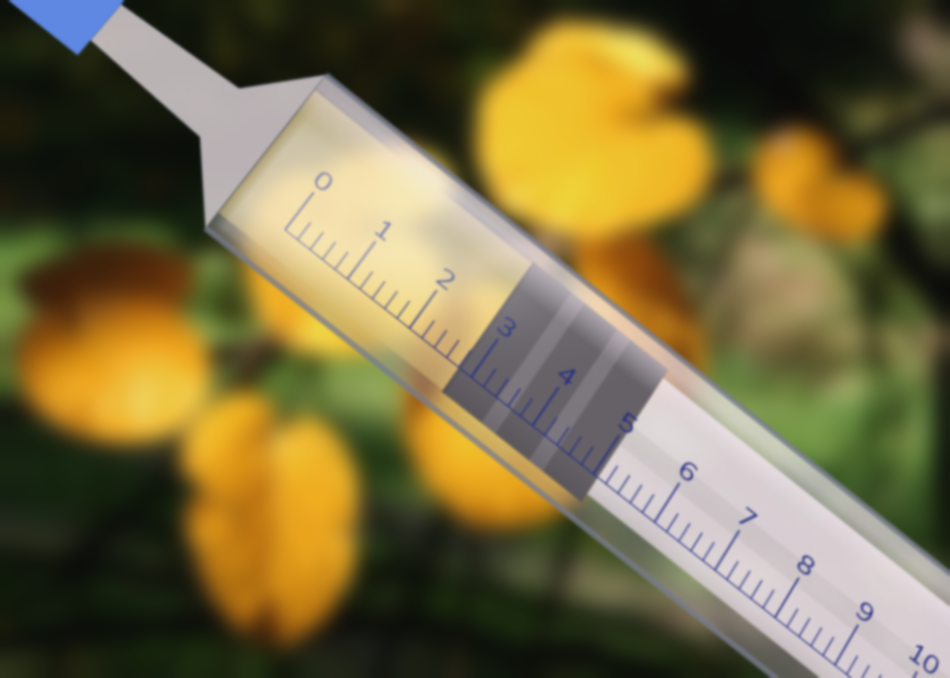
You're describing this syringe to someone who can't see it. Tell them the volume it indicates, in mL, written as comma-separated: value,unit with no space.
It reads 2.8,mL
